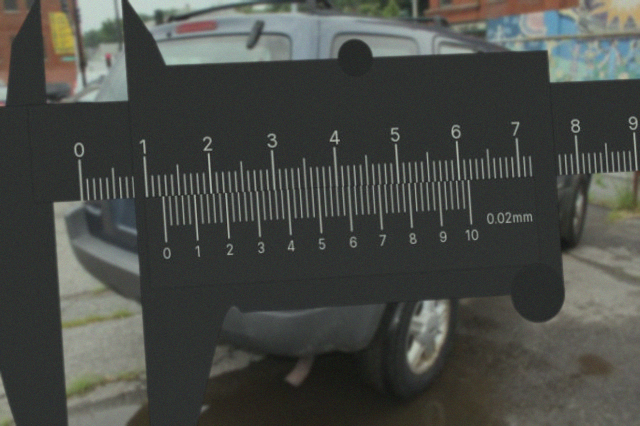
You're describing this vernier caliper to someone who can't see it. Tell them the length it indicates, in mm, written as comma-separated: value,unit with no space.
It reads 12.5,mm
